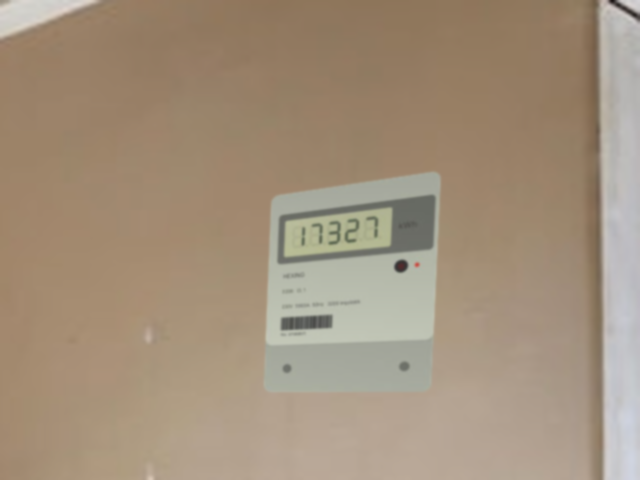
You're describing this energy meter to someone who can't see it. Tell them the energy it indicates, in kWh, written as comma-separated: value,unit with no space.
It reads 17327,kWh
